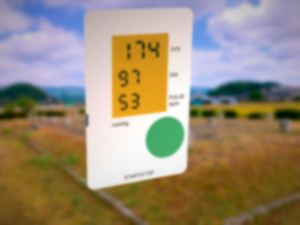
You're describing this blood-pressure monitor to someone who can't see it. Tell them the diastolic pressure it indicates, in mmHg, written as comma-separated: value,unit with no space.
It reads 97,mmHg
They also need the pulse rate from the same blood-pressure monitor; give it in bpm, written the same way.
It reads 53,bpm
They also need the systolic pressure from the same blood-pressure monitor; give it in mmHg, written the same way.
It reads 174,mmHg
